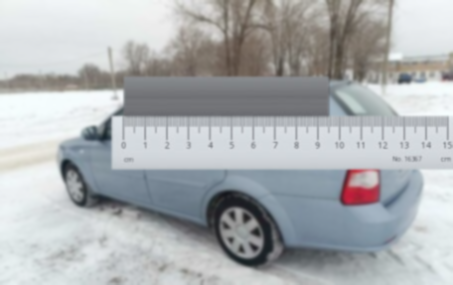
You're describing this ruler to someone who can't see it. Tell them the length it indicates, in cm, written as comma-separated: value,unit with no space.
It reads 9.5,cm
